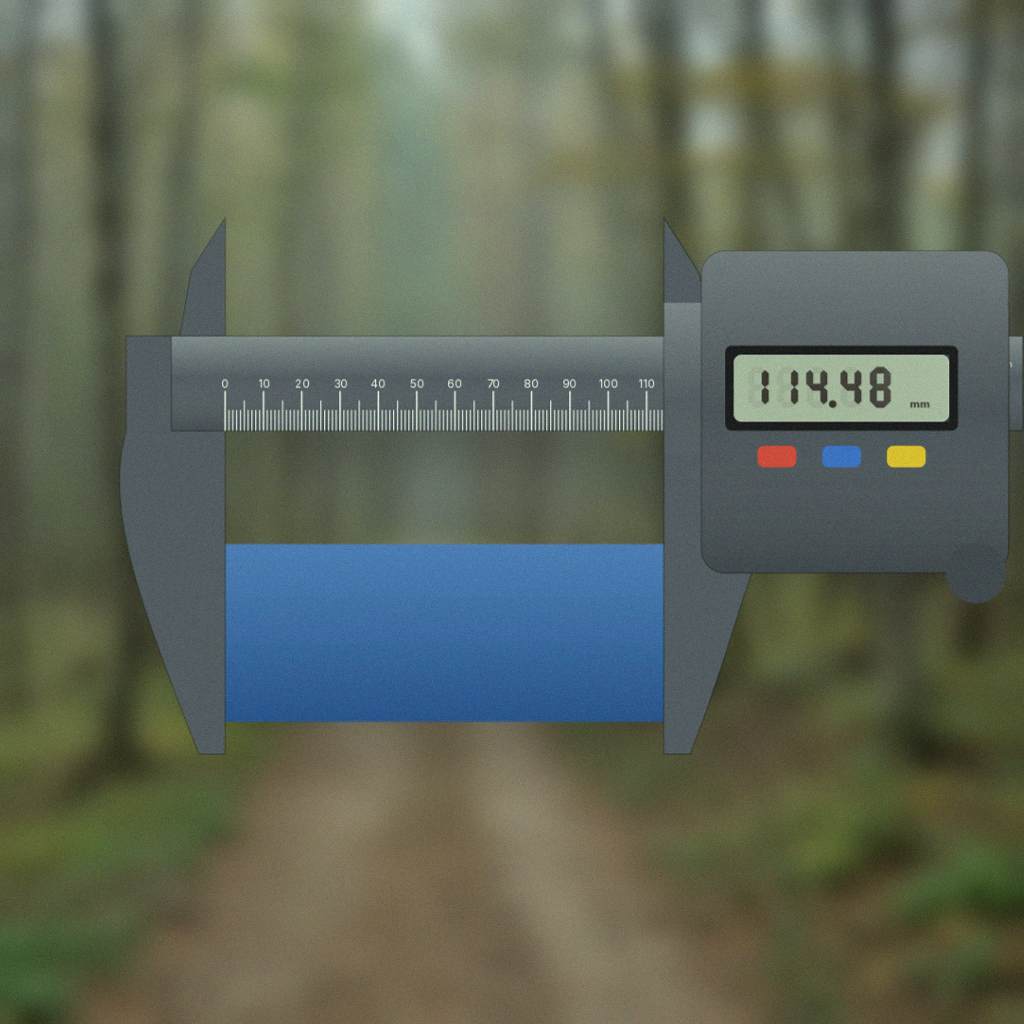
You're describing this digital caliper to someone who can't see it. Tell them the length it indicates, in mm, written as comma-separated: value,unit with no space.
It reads 114.48,mm
